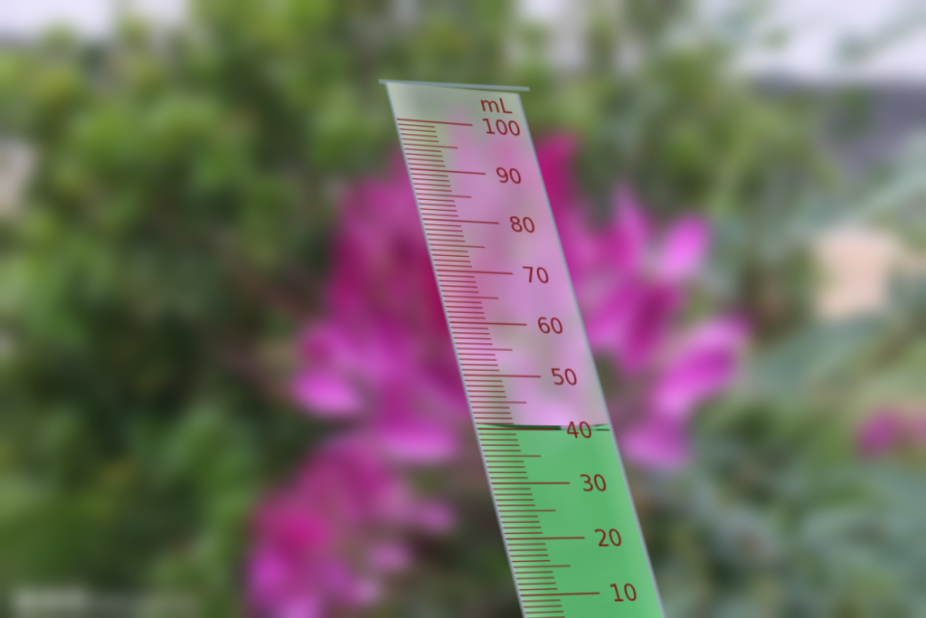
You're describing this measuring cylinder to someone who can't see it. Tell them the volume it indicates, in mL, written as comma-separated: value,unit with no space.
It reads 40,mL
